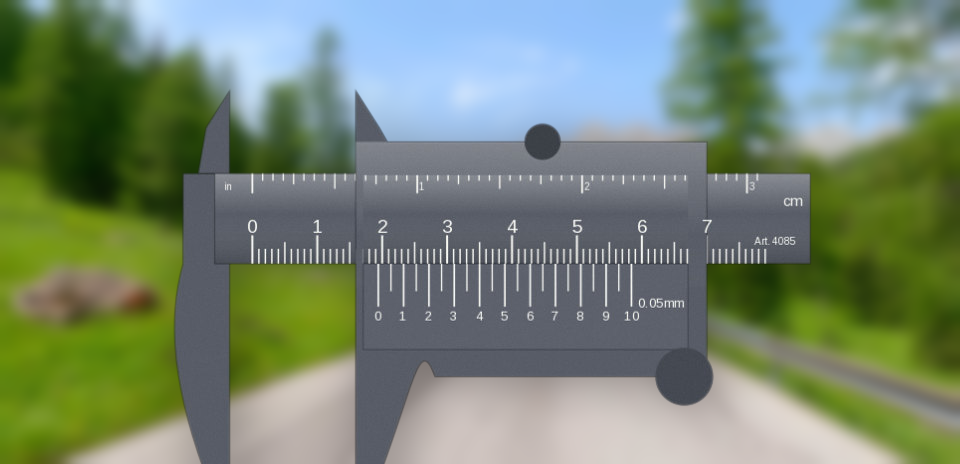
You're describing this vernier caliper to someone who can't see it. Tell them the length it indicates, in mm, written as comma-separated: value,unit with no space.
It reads 19.4,mm
